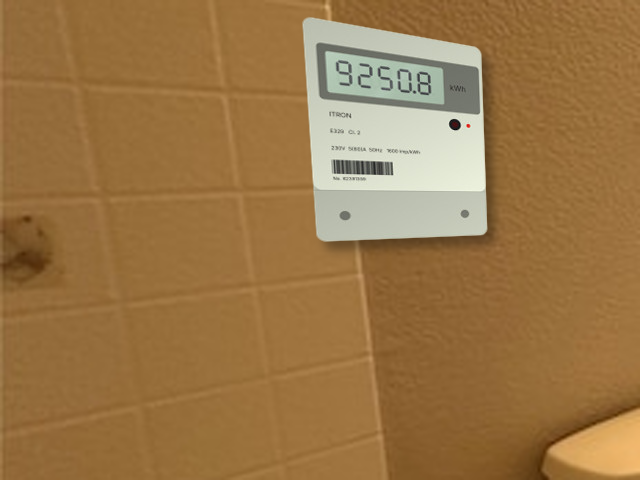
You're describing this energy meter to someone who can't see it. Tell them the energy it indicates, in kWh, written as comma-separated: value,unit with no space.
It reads 9250.8,kWh
